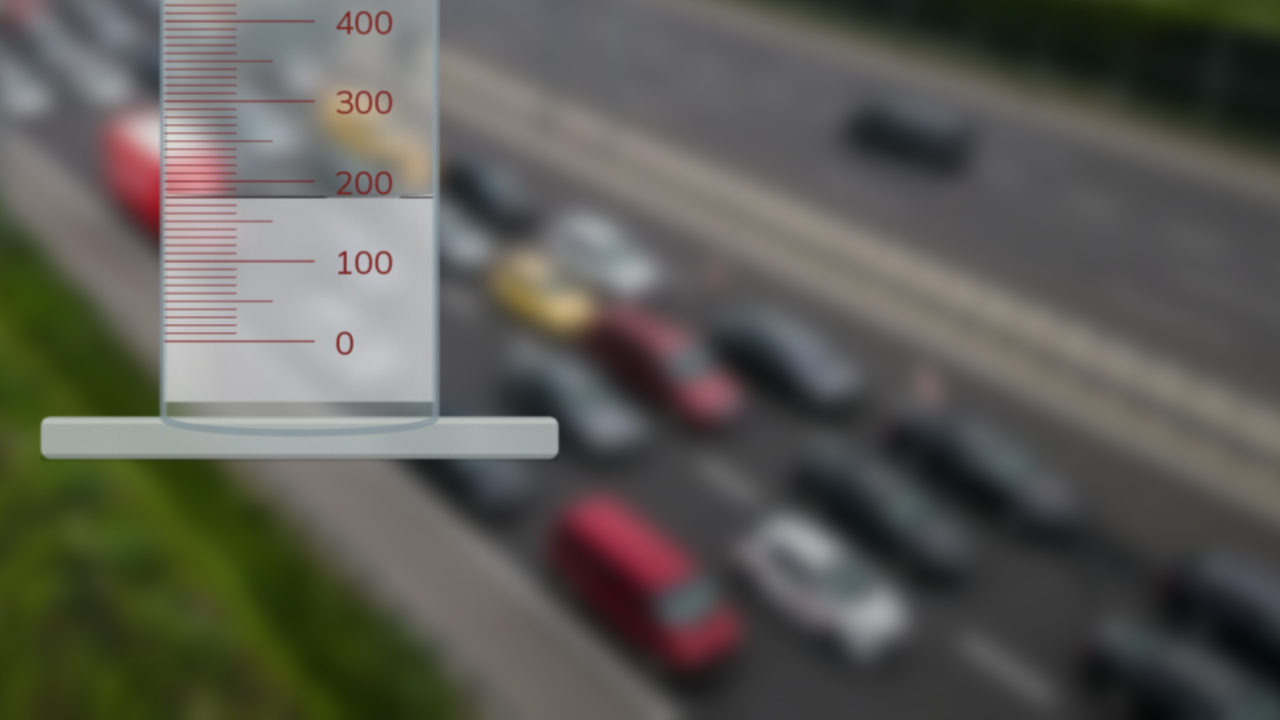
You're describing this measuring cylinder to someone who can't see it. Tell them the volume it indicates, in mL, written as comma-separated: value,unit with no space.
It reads 180,mL
